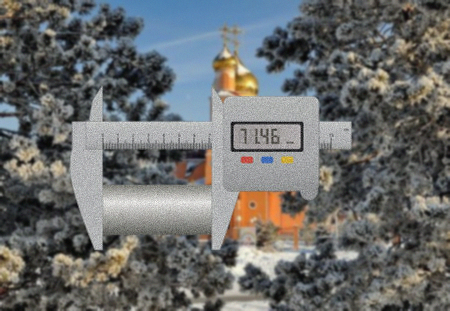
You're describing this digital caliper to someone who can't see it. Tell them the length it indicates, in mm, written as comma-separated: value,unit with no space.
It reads 71.46,mm
